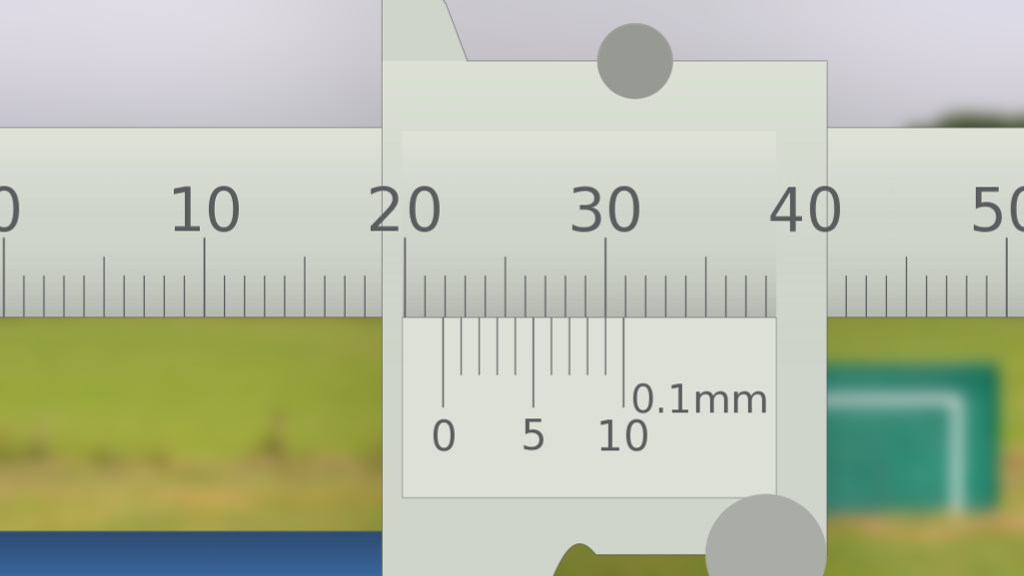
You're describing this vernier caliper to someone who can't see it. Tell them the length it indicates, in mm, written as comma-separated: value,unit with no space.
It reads 21.9,mm
